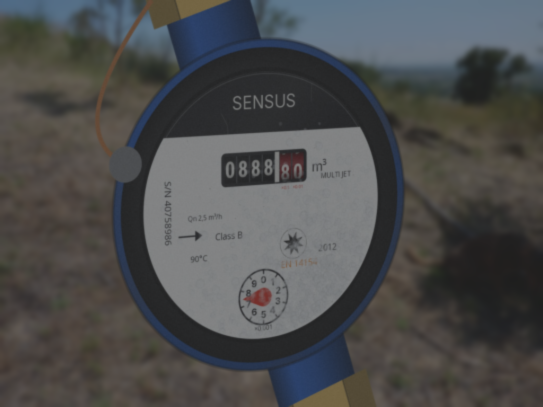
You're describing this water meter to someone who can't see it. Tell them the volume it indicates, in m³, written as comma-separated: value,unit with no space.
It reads 888.797,m³
